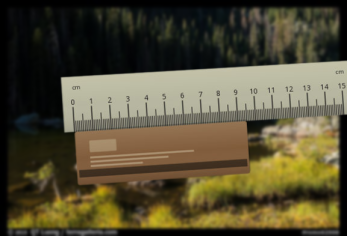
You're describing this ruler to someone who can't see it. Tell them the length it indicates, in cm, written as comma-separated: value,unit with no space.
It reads 9.5,cm
